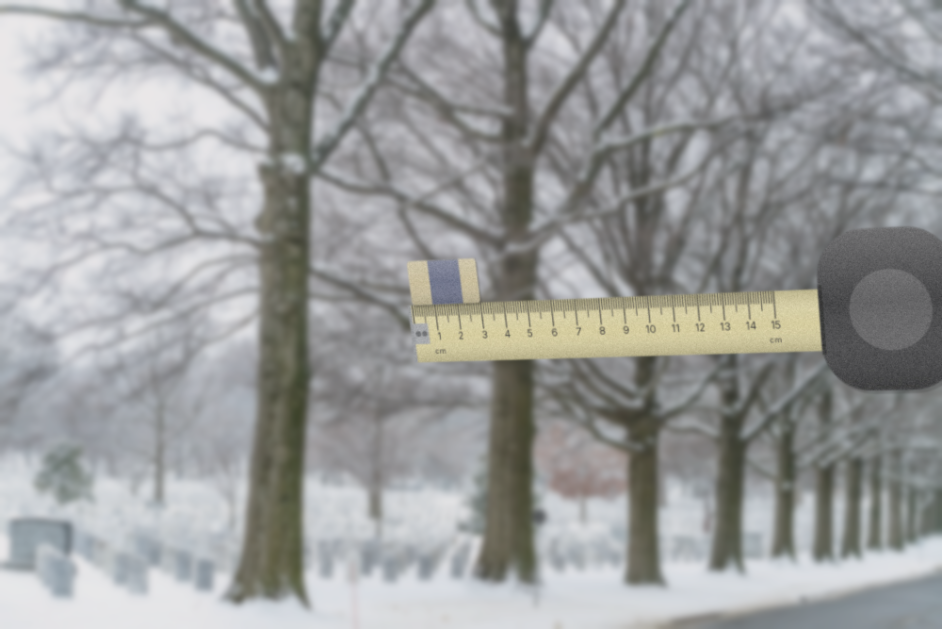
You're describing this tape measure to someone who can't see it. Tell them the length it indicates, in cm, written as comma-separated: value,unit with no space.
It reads 3,cm
